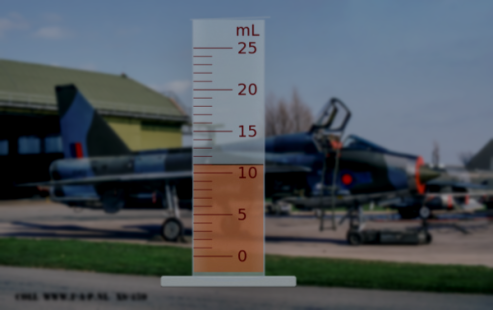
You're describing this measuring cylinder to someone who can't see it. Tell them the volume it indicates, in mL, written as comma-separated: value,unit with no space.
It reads 11,mL
